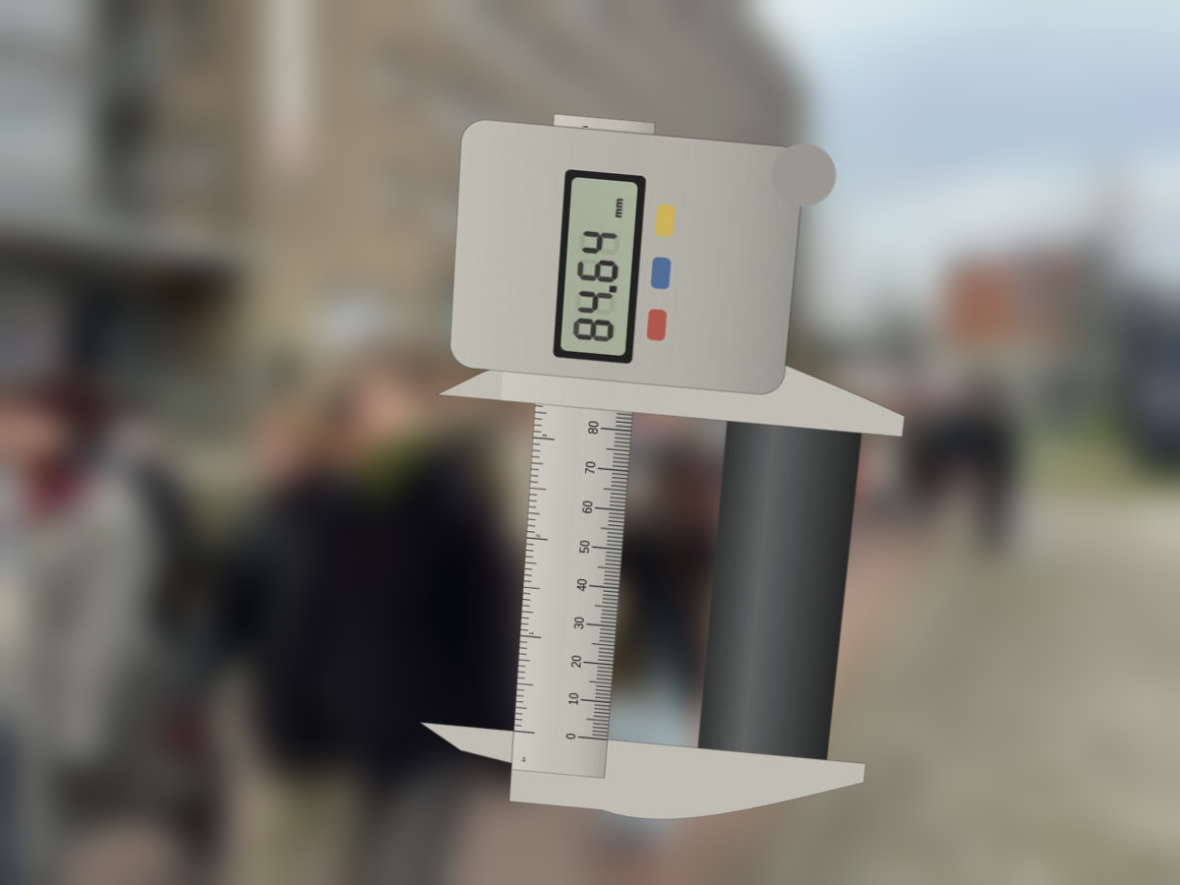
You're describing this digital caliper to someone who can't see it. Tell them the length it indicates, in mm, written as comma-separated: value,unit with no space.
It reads 84.64,mm
